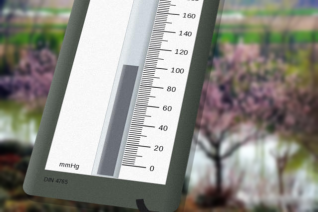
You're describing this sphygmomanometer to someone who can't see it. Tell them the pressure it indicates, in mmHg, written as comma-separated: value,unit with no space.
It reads 100,mmHg
